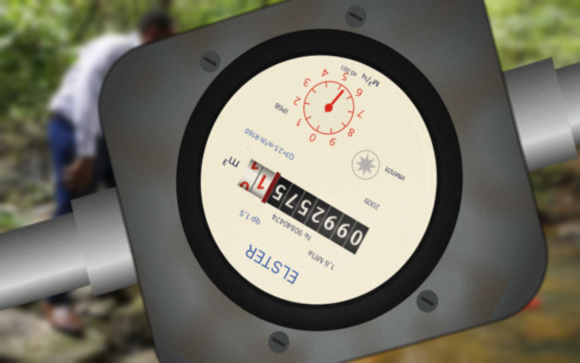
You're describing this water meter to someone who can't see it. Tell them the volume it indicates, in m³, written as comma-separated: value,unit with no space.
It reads 992575.105,m³
